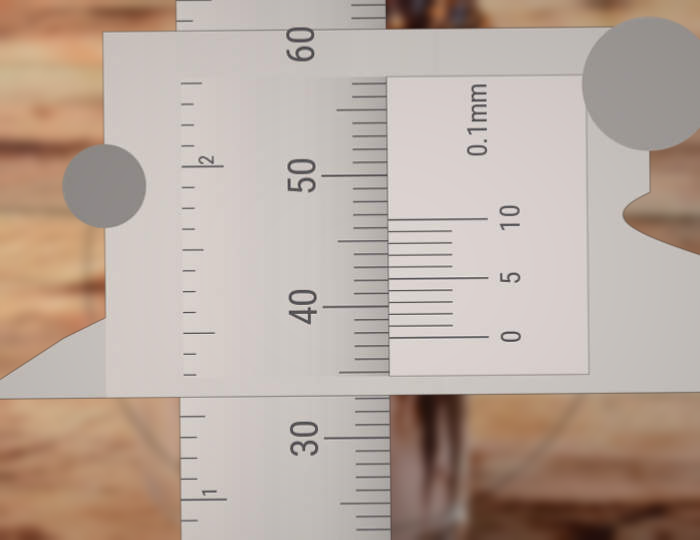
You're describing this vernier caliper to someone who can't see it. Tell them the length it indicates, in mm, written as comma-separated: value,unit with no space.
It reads 37.6,mm
